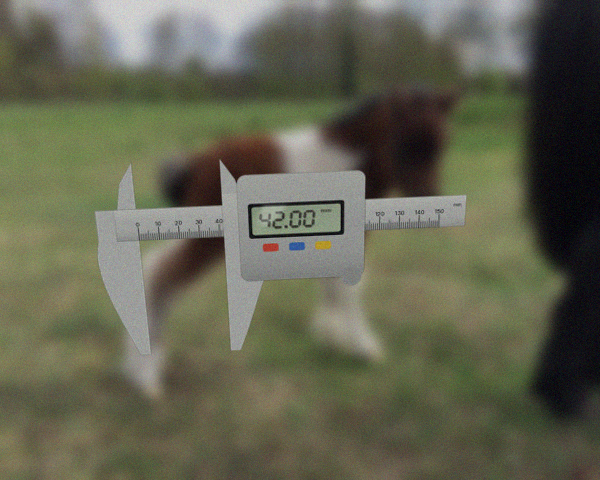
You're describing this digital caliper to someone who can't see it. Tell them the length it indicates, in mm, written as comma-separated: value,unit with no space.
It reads 42.00,mm
